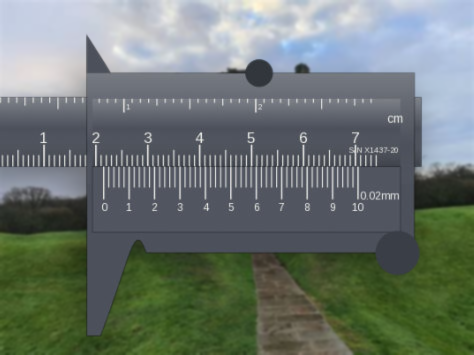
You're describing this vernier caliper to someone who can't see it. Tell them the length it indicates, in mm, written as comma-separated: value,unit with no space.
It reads 21.5,mm
